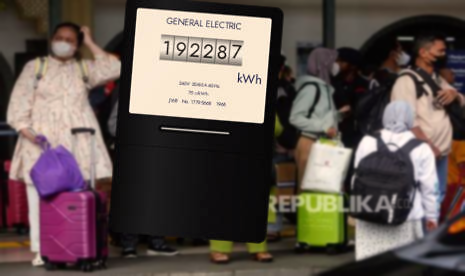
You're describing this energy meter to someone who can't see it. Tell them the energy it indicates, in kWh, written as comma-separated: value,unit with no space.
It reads 192287,kWh
